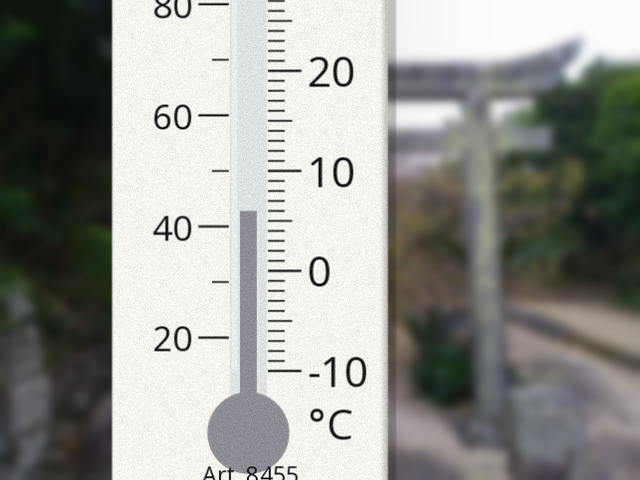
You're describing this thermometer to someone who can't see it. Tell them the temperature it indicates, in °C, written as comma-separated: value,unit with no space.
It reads 6,°C
